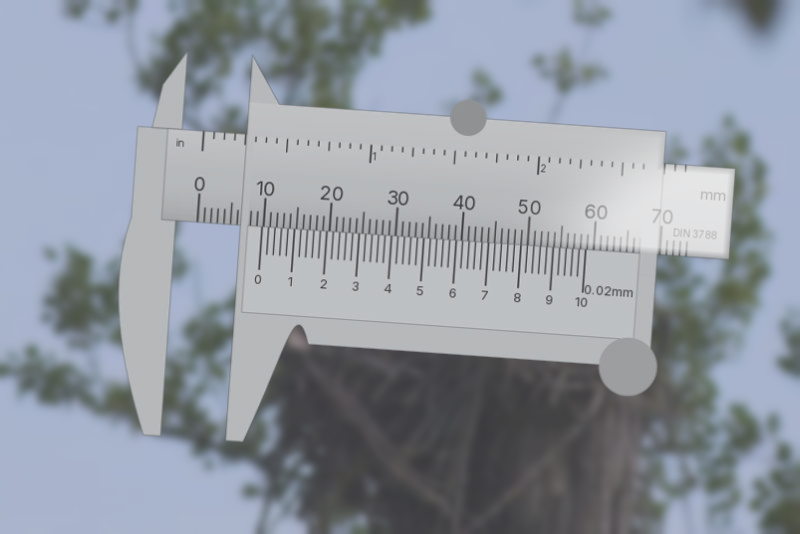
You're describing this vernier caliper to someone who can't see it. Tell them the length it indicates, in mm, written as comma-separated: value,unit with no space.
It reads 9.8,mm
